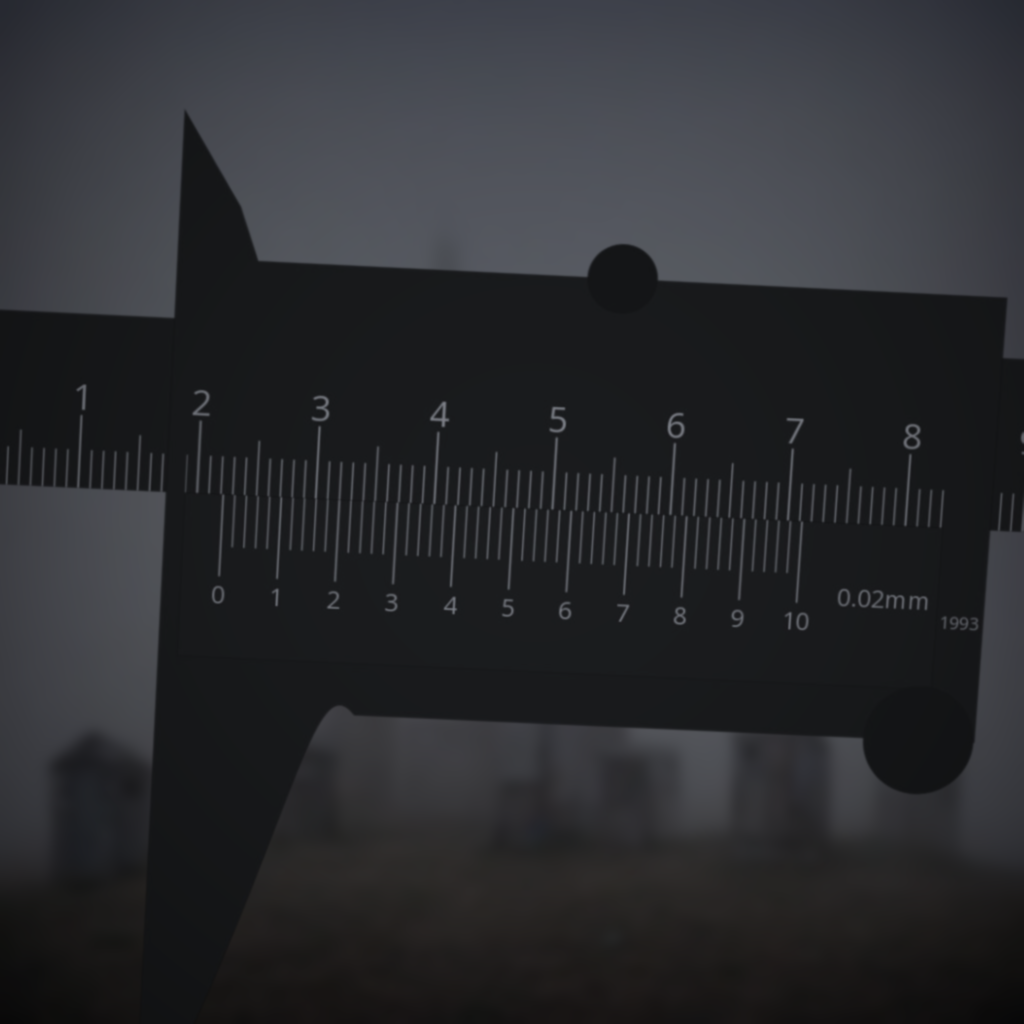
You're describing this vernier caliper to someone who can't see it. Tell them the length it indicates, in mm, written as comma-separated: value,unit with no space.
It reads 22.2,mm
